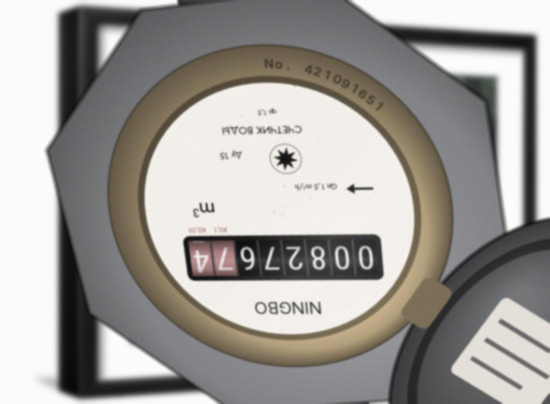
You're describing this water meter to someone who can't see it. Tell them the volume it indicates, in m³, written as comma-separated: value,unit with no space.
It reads 8276.74,m³
